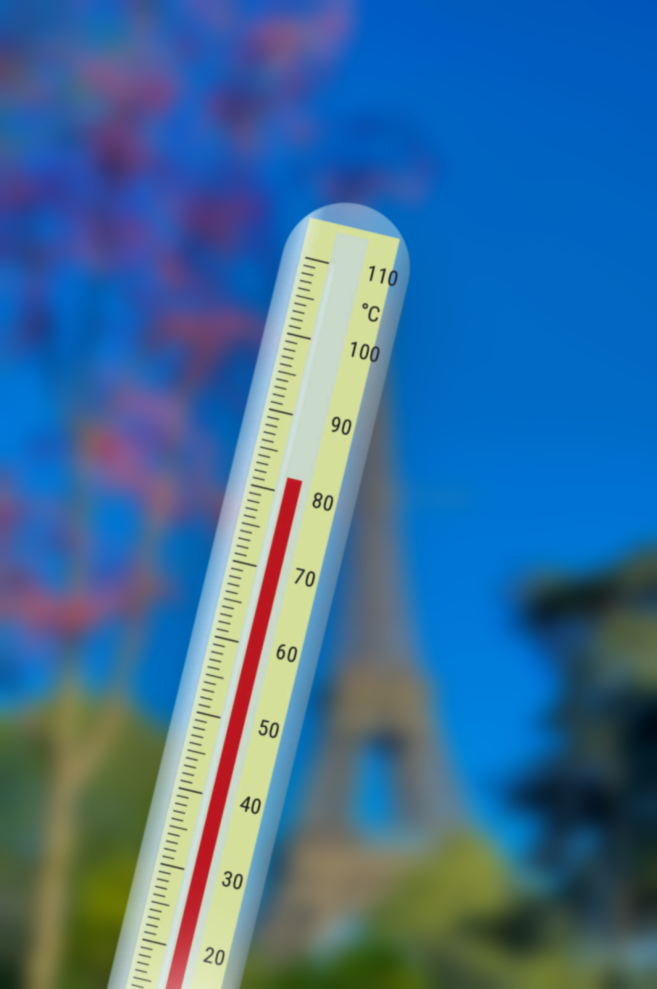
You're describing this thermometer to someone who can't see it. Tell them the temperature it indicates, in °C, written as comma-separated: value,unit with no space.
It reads 82,°C
